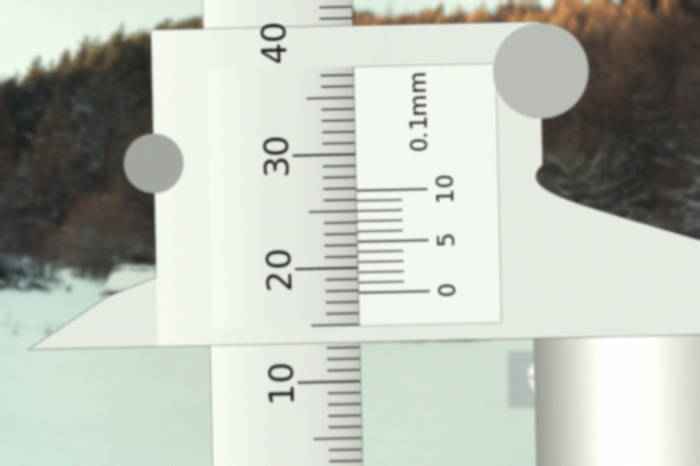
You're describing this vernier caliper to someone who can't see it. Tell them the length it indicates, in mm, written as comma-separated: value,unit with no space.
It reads 17.8,mm
